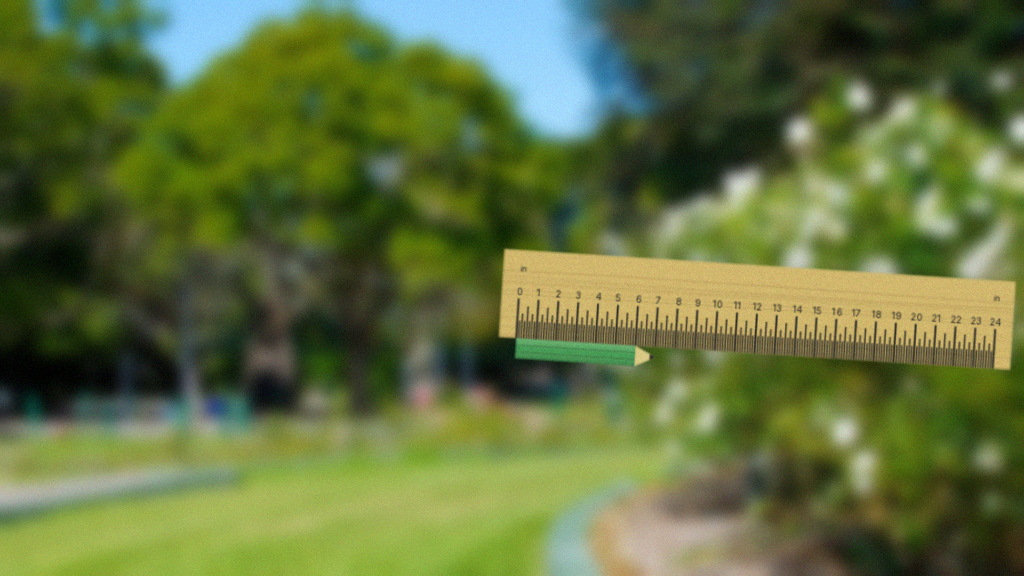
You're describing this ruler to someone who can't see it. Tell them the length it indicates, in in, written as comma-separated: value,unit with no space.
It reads 7,in
